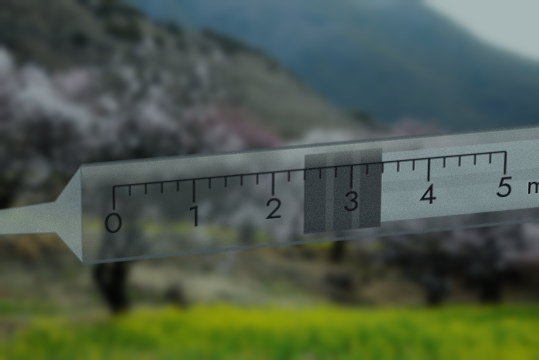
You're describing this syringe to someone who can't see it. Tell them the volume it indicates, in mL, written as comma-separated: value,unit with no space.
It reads 2.4,mL
